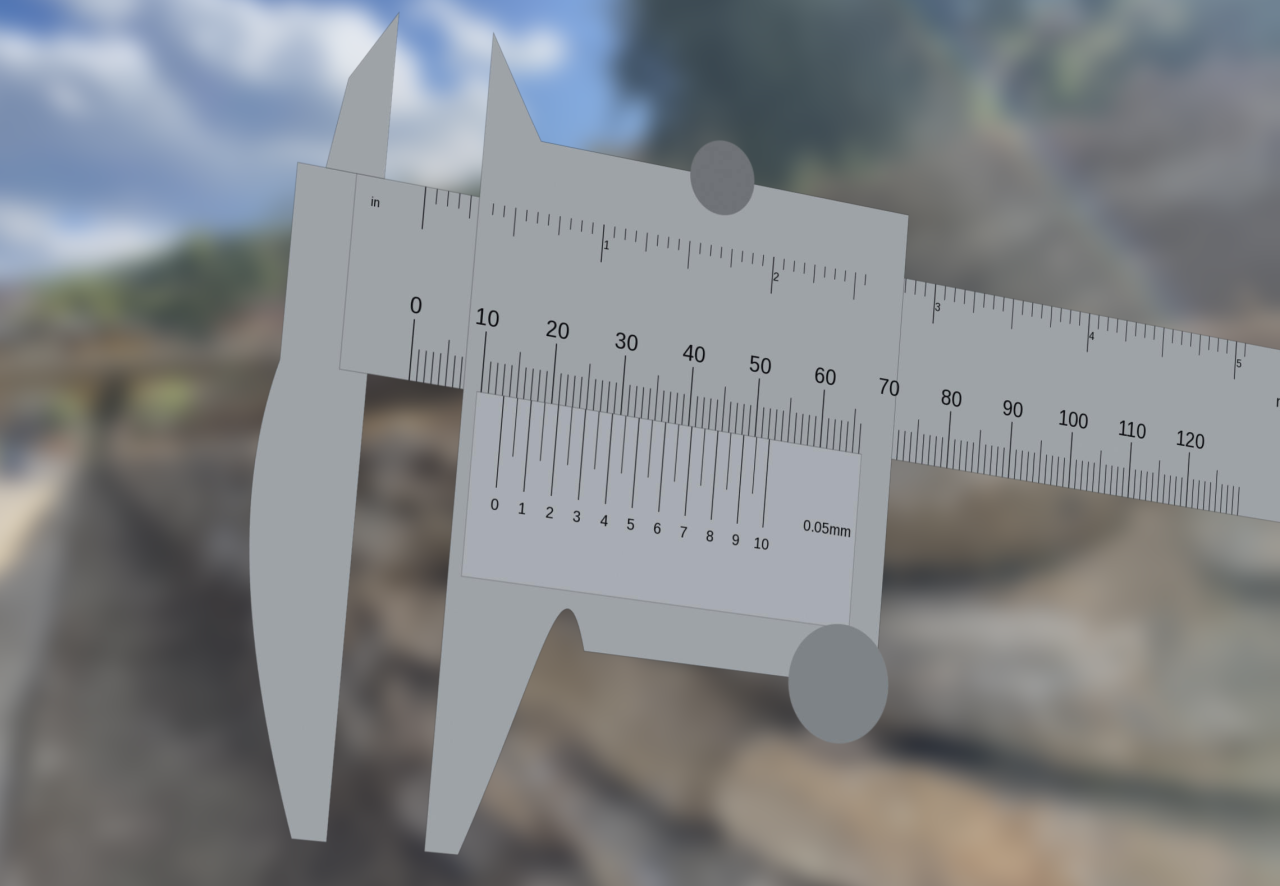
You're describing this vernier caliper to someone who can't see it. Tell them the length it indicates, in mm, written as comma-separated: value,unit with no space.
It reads 13.2,mm
